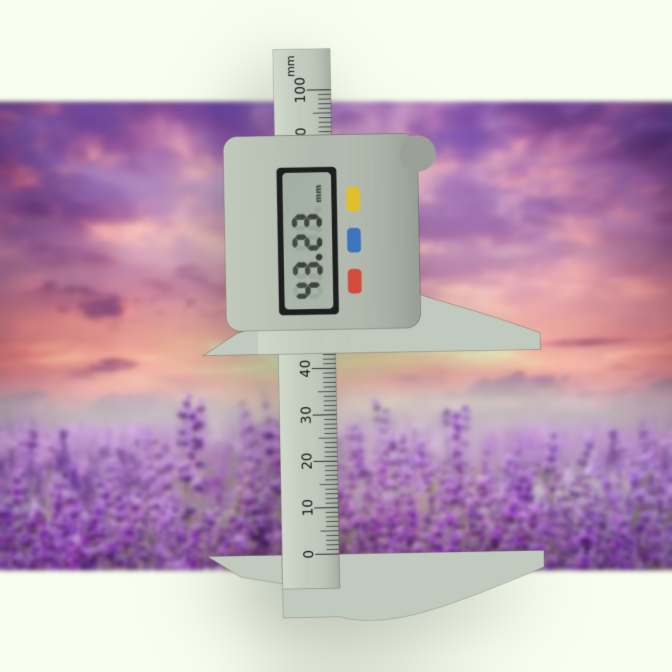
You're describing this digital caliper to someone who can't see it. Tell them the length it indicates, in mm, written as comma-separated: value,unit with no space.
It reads 43.23,mm
